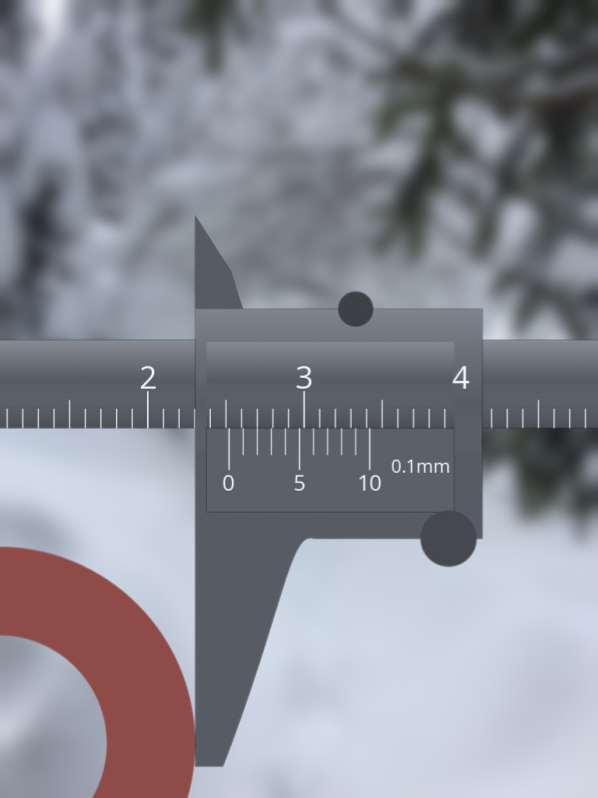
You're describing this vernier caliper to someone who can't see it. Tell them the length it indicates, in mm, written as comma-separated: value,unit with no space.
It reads 25.2,mm
